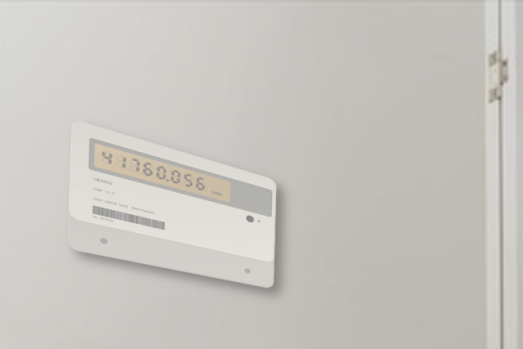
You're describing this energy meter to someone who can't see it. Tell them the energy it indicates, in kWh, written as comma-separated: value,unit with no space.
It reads 41760.056,kWh
